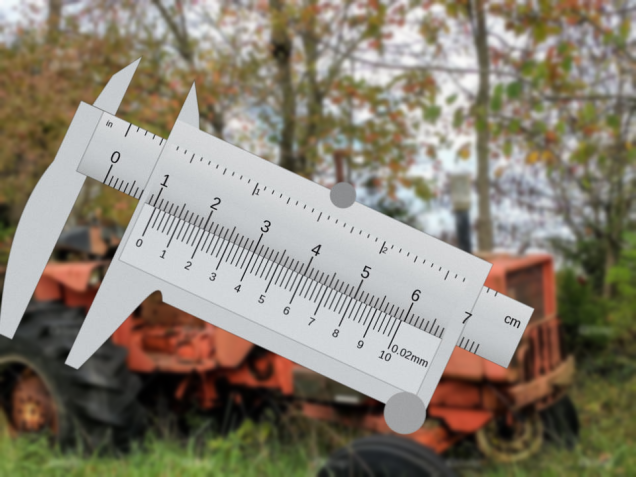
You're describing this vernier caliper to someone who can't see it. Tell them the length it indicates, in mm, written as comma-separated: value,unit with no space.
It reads 10.4,mm
